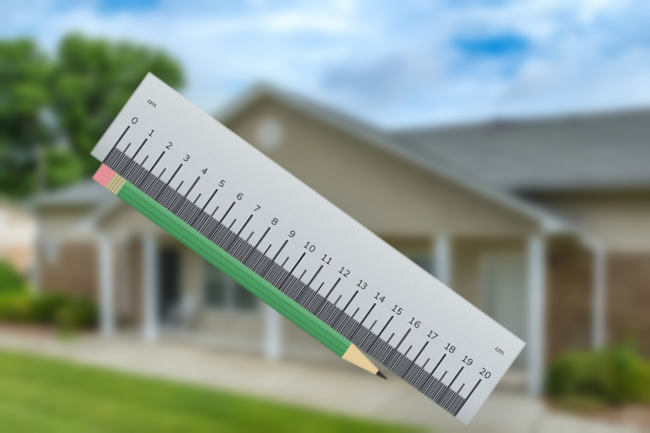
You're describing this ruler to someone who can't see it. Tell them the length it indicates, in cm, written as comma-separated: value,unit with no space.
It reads 16.5,cm
